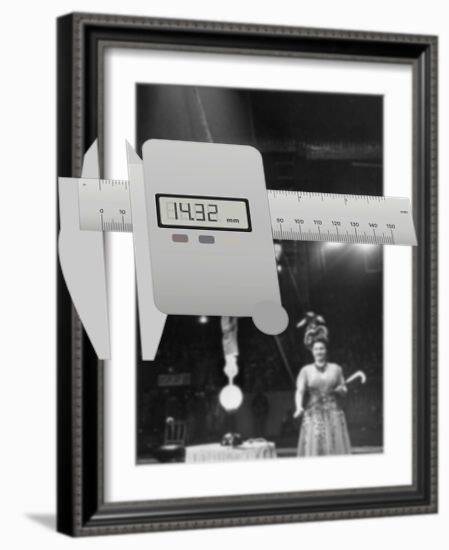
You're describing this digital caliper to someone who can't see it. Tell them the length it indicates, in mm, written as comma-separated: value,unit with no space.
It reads 14.32,mm
